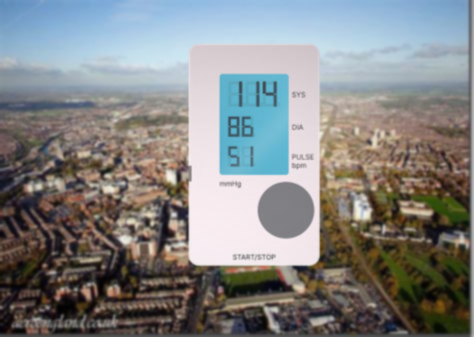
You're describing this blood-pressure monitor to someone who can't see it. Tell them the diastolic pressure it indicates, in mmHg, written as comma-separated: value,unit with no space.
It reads 86,mmHg
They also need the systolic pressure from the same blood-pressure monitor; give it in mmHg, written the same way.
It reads 114,mmHg
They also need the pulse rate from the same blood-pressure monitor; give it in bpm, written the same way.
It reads 51,bpm
